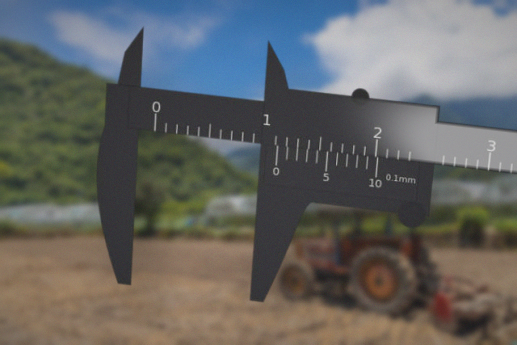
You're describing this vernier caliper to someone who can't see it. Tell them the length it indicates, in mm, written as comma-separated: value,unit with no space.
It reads 11.2,mm
